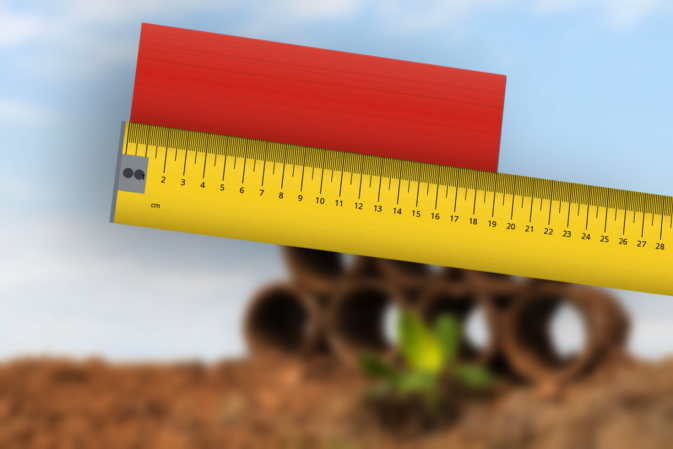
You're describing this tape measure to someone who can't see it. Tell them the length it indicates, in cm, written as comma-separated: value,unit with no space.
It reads 19,cm
